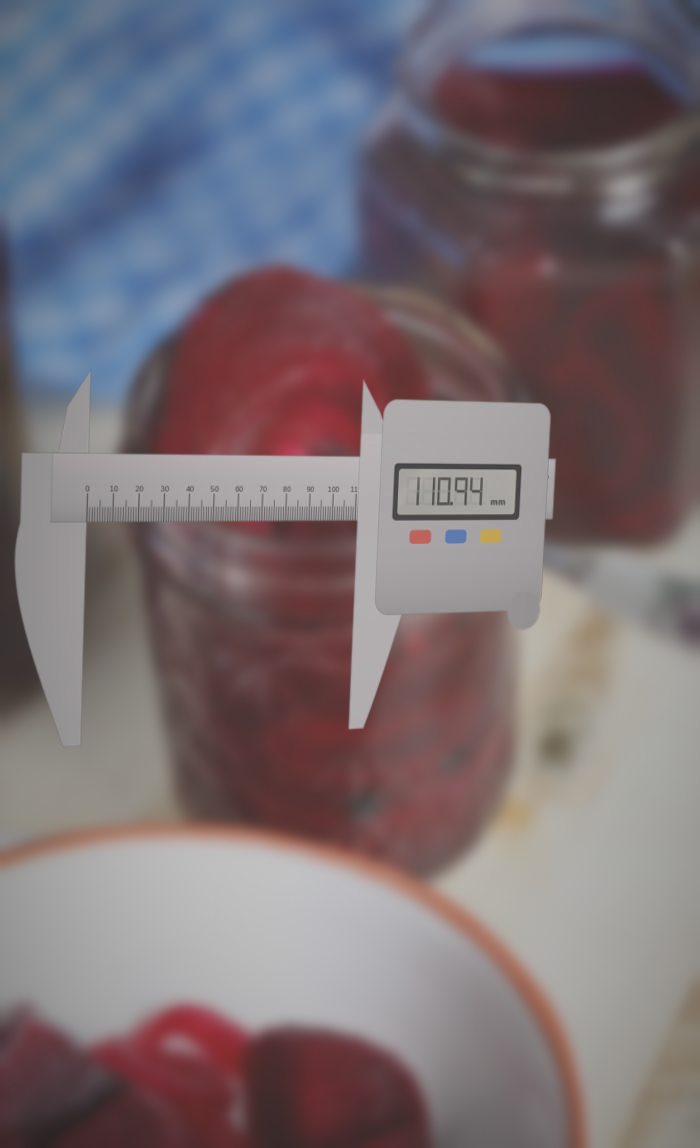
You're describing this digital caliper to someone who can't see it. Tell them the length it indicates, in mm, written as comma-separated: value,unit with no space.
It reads 110.94,mm
